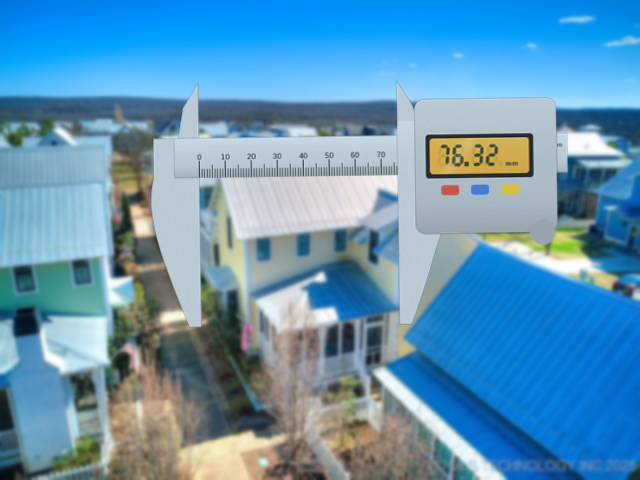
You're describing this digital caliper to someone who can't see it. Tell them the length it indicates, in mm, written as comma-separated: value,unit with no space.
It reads 76.32,mm
